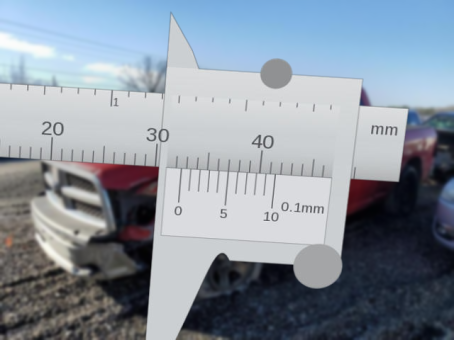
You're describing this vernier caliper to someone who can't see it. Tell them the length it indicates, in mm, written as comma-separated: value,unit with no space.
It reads 32.5,mm
